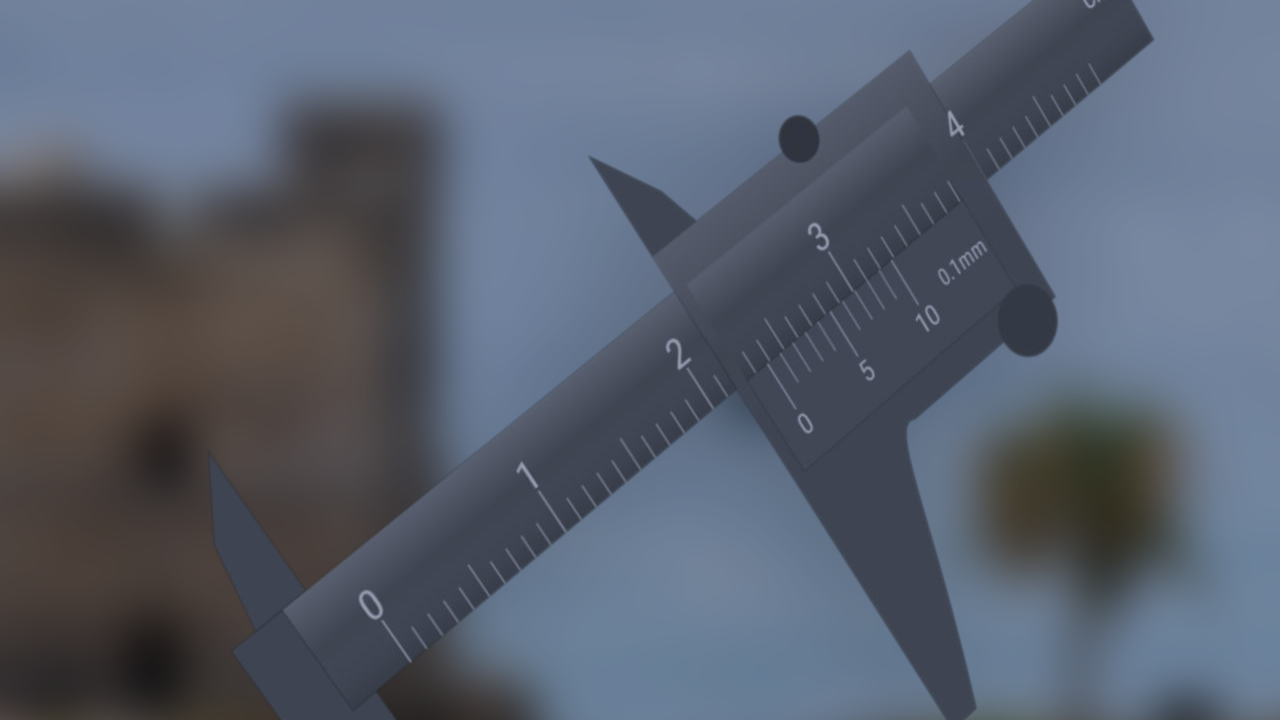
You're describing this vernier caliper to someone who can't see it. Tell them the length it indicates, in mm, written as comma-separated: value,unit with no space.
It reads 23.8,mm
